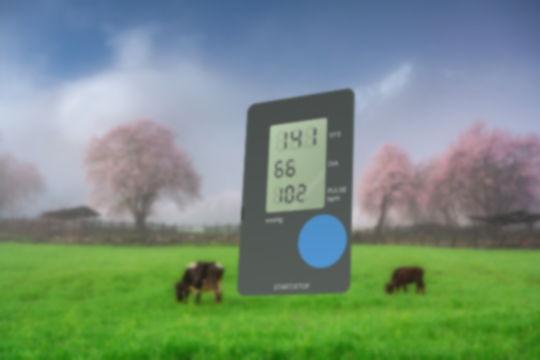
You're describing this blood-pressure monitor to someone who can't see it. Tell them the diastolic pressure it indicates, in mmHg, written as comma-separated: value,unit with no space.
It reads 66,mmHg
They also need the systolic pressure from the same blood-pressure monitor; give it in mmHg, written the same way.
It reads 141,mmHg
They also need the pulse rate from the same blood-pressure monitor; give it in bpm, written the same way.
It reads 102,bpm
